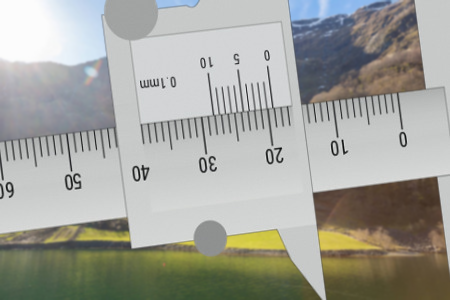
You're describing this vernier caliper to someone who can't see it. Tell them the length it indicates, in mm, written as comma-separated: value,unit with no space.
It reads 19.2,mm
